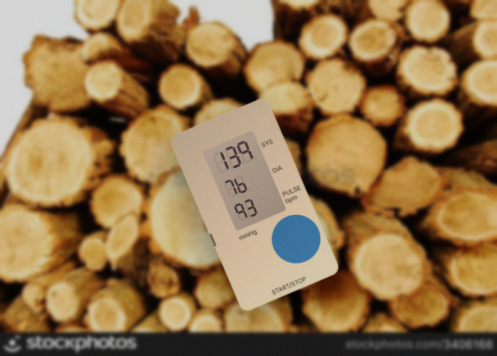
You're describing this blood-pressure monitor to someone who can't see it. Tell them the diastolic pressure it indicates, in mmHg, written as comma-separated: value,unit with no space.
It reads 76,mmHg
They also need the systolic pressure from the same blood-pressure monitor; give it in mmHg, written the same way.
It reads 139,mmHg
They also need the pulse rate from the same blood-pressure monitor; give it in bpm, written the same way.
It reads 93,bpm
